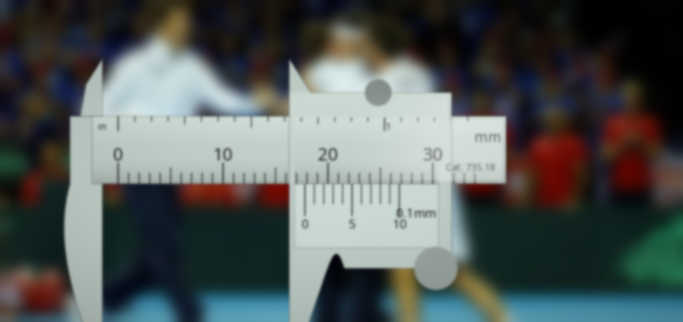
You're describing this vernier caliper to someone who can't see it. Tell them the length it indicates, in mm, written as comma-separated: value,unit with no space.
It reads 17.8,mm
